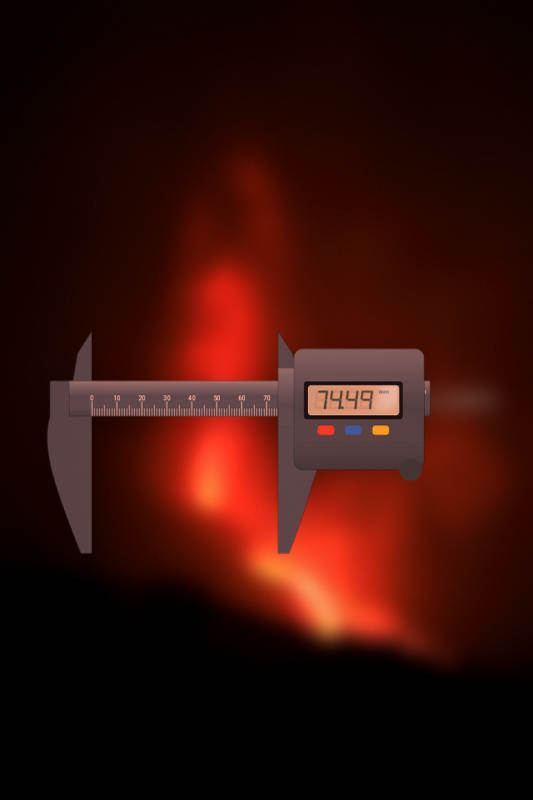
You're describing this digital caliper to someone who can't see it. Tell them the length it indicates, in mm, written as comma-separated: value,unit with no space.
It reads 74.49,mm
